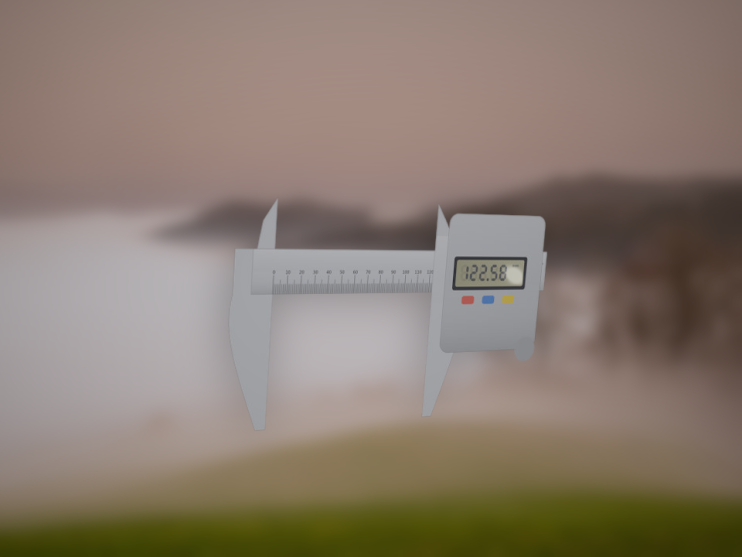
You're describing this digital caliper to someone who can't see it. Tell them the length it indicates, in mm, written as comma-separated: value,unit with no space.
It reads 122.58,mm
